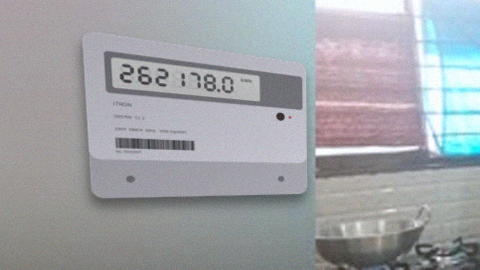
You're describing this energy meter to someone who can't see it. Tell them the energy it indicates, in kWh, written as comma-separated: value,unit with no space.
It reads 262178.0,kWh
